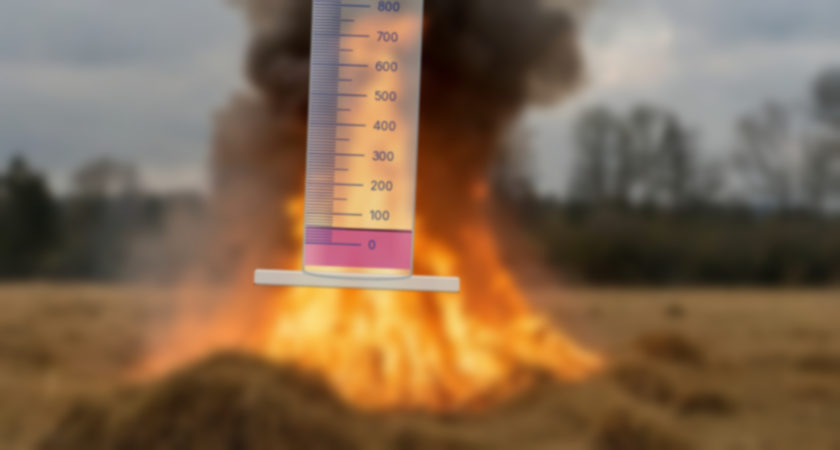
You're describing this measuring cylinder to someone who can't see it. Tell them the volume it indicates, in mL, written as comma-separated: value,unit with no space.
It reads 50,mL
